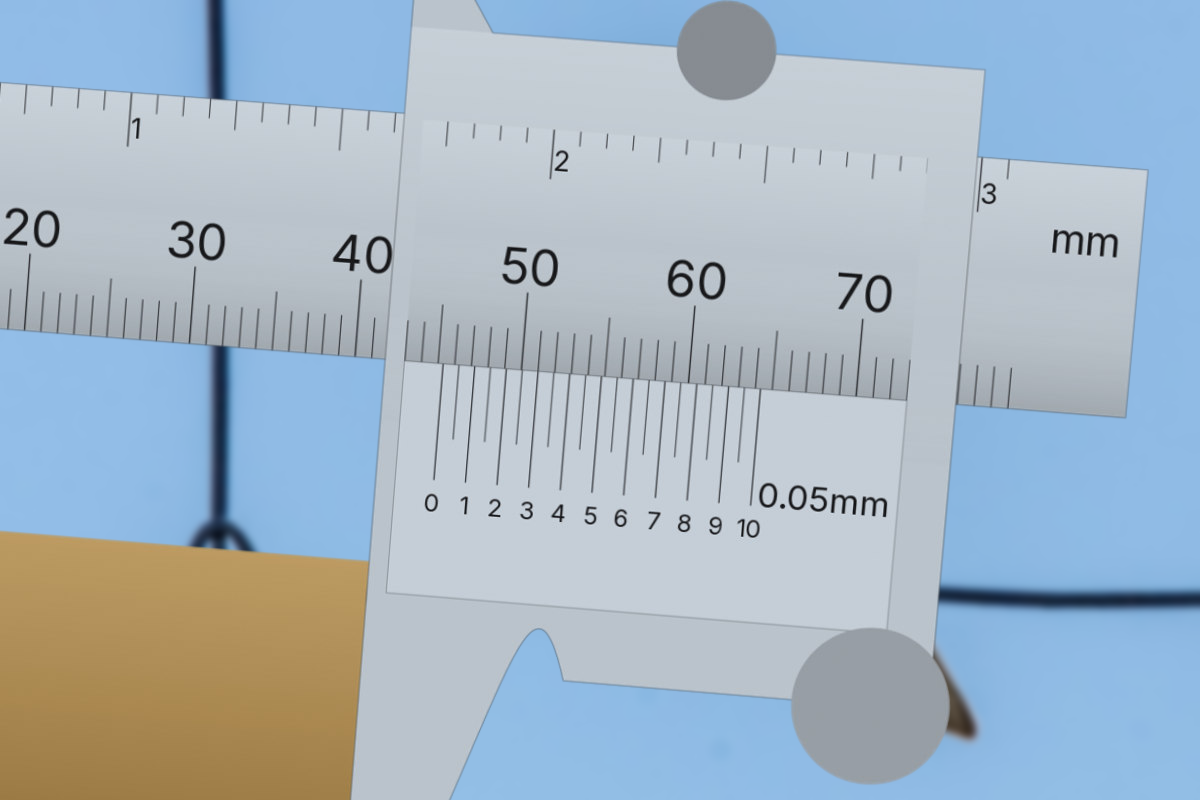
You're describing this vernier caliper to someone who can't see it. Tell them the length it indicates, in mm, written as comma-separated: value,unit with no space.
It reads 45.3,mm
